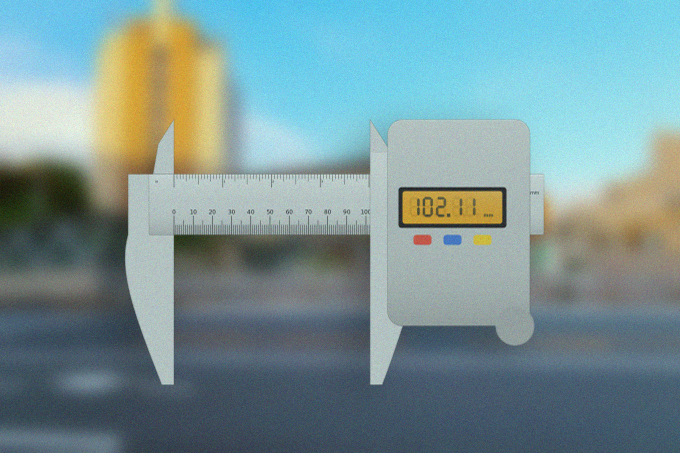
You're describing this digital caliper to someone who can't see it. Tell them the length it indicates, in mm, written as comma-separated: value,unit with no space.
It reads 102.11,mm
